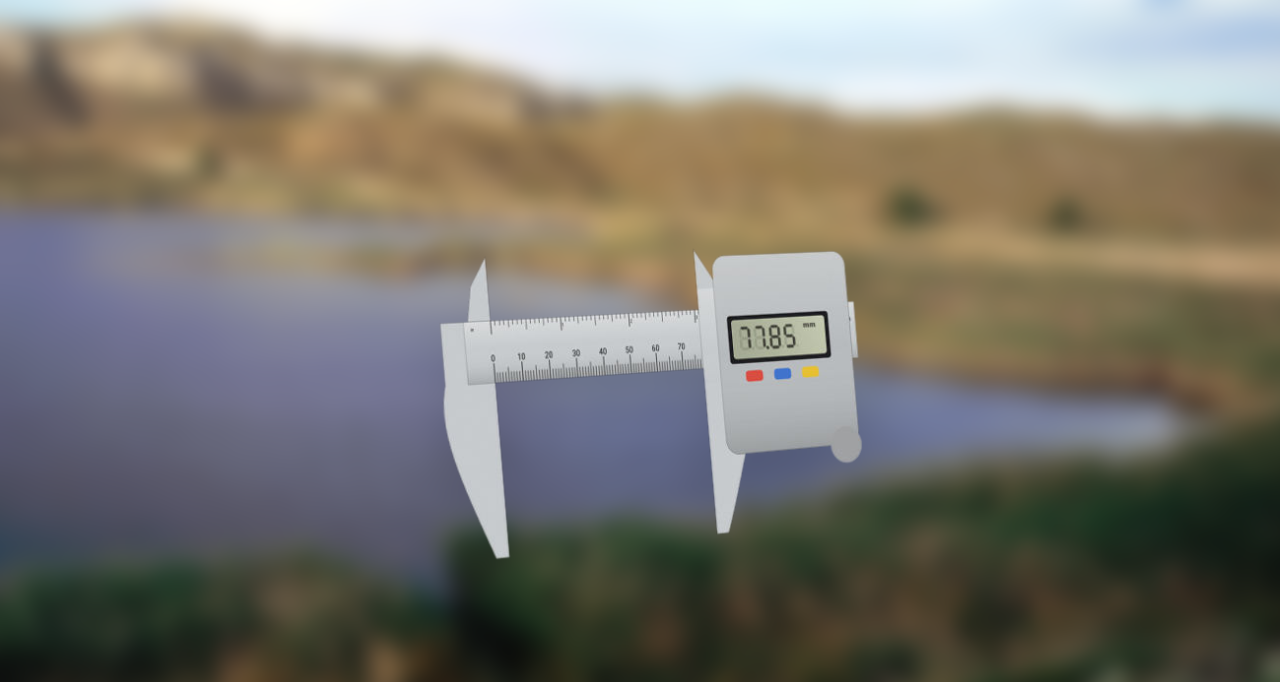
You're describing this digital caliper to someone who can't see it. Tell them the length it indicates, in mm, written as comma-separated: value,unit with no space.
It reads 77.85,mm
